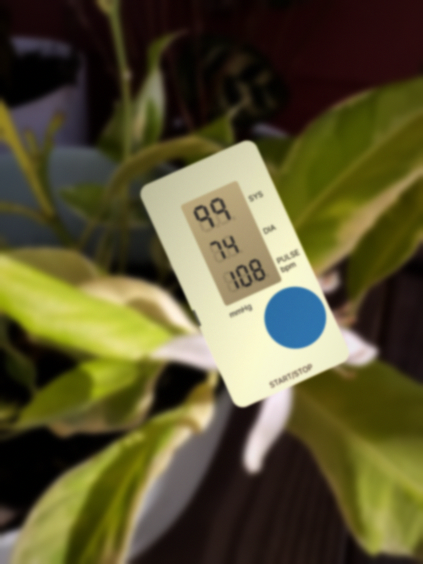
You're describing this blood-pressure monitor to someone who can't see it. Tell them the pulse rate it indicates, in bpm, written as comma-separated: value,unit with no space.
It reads 108,bpm
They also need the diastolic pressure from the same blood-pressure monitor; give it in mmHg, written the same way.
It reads 74,mmHg
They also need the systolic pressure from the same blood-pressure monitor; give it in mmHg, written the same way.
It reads 99,mmHg
